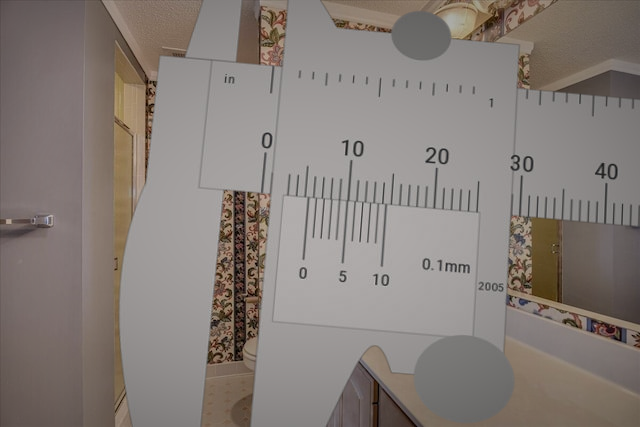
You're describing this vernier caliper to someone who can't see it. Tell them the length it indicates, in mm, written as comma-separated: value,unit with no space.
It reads 5.4,mm
